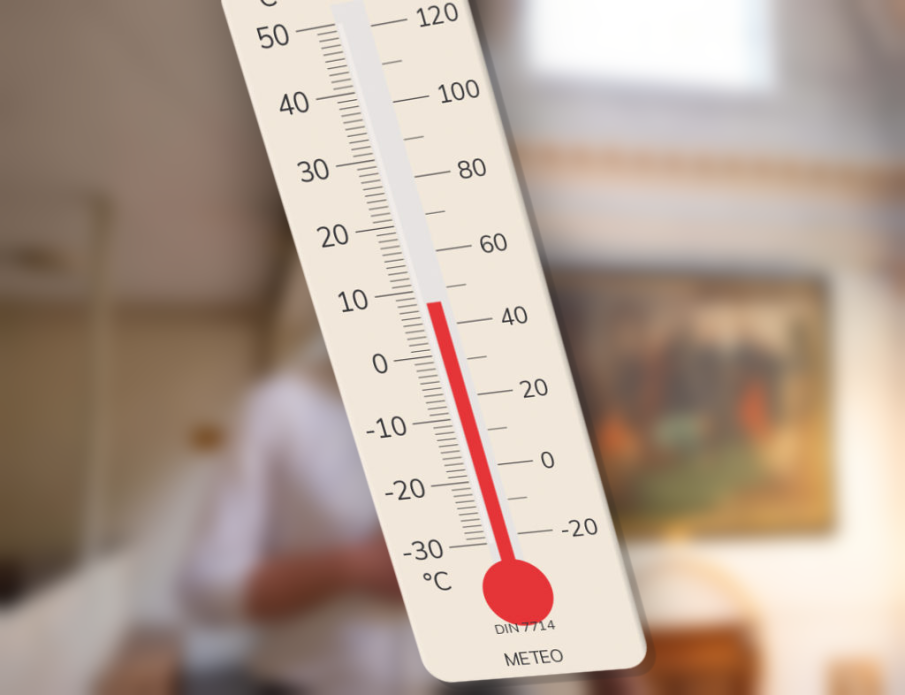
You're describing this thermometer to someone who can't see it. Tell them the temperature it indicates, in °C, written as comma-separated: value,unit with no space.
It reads 8,°C
